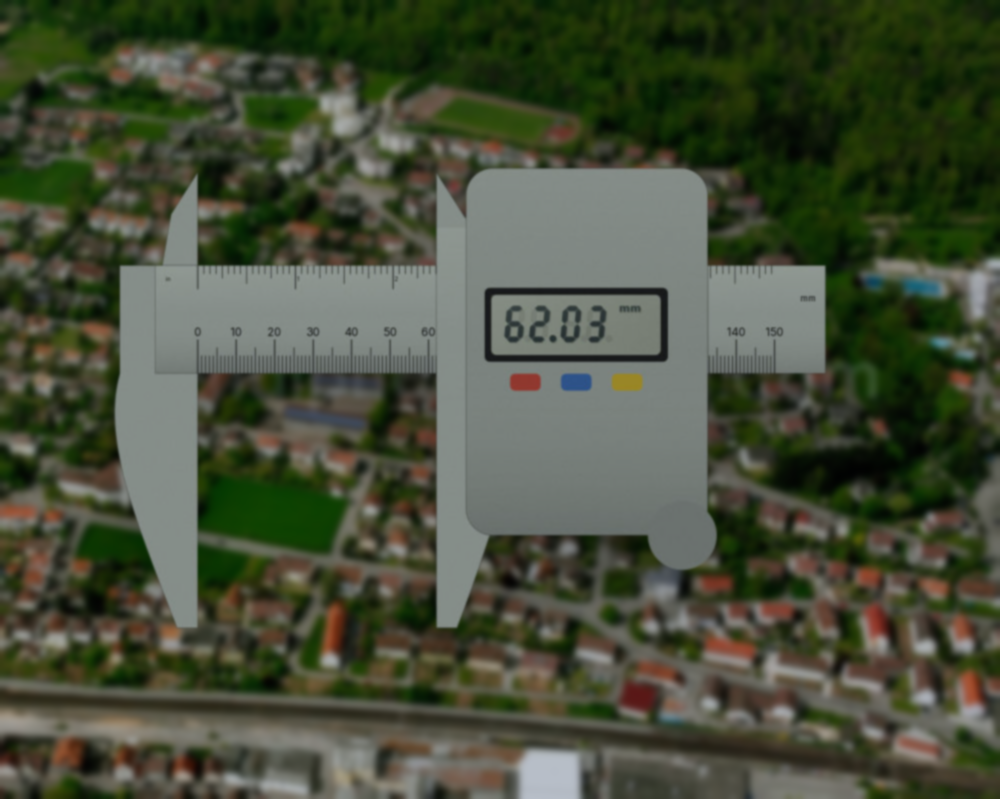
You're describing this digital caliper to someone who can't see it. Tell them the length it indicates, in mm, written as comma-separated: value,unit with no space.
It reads 62.03,mm
